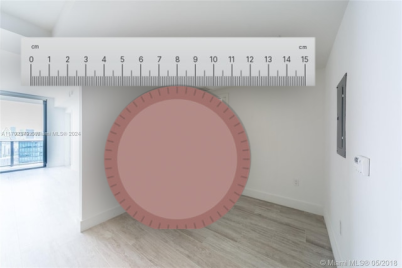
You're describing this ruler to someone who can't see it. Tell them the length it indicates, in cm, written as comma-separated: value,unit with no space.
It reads 8,cm
